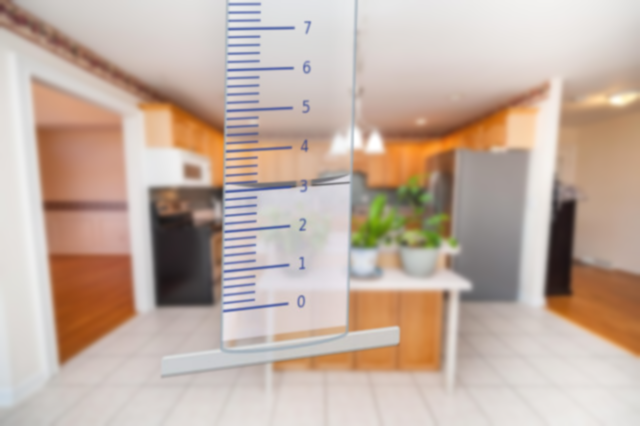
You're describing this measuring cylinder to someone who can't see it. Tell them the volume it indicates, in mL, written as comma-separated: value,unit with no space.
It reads 3,mL
